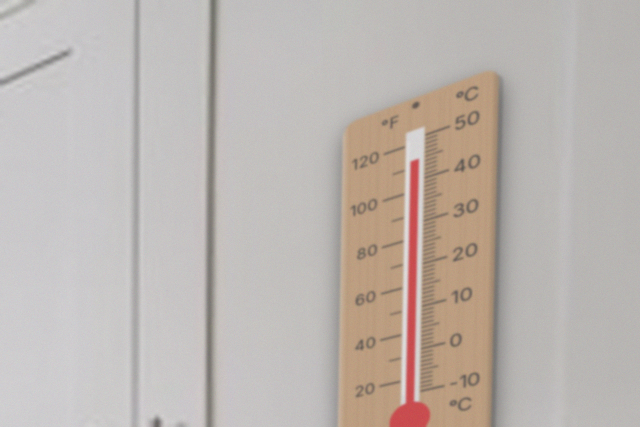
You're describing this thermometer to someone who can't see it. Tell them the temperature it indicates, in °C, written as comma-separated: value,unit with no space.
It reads 45,°C
